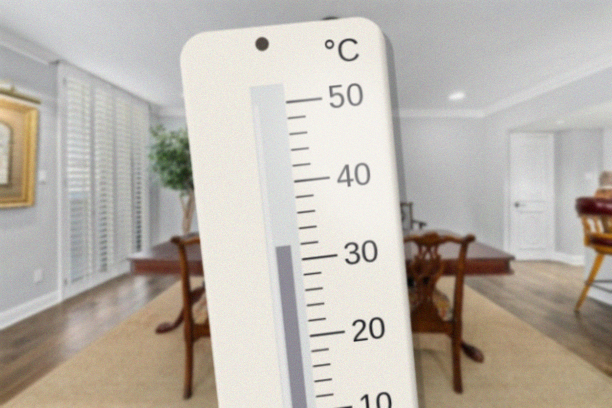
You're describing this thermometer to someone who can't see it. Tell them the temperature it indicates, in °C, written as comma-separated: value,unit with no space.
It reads 32,°C
